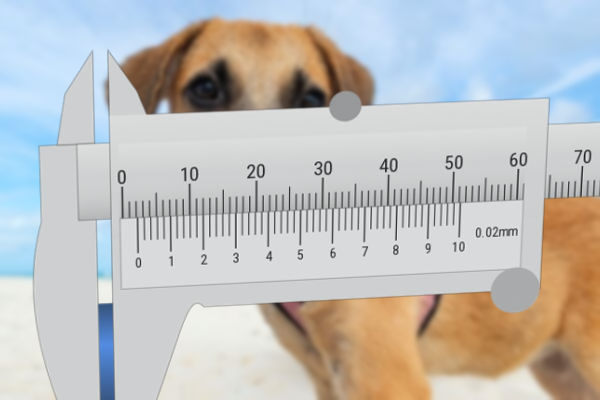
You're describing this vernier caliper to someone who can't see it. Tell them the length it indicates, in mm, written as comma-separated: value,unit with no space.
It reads 2.2,mm
